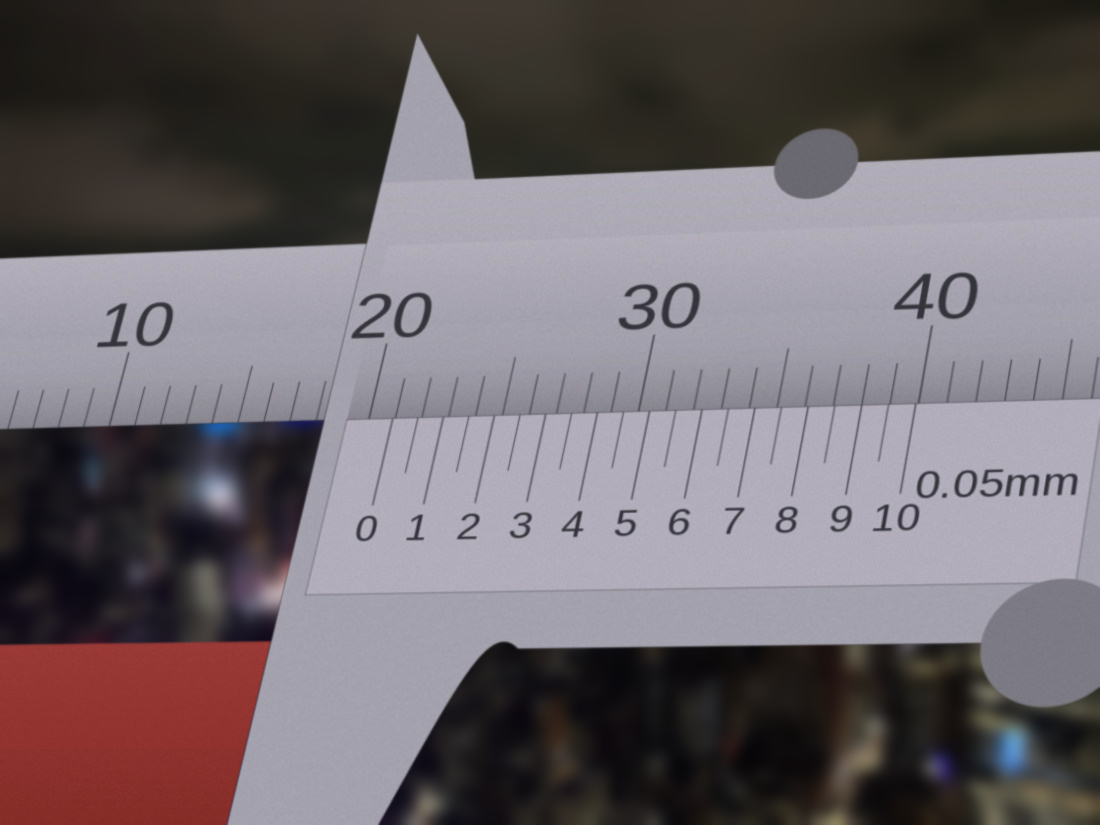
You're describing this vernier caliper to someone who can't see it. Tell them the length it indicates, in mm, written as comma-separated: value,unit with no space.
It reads 20.9,mm
